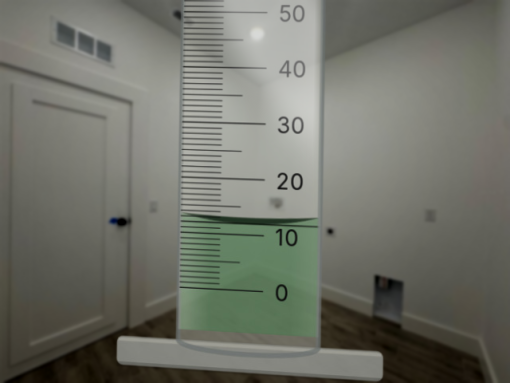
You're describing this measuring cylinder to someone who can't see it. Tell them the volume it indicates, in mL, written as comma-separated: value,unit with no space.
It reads 12,mL
